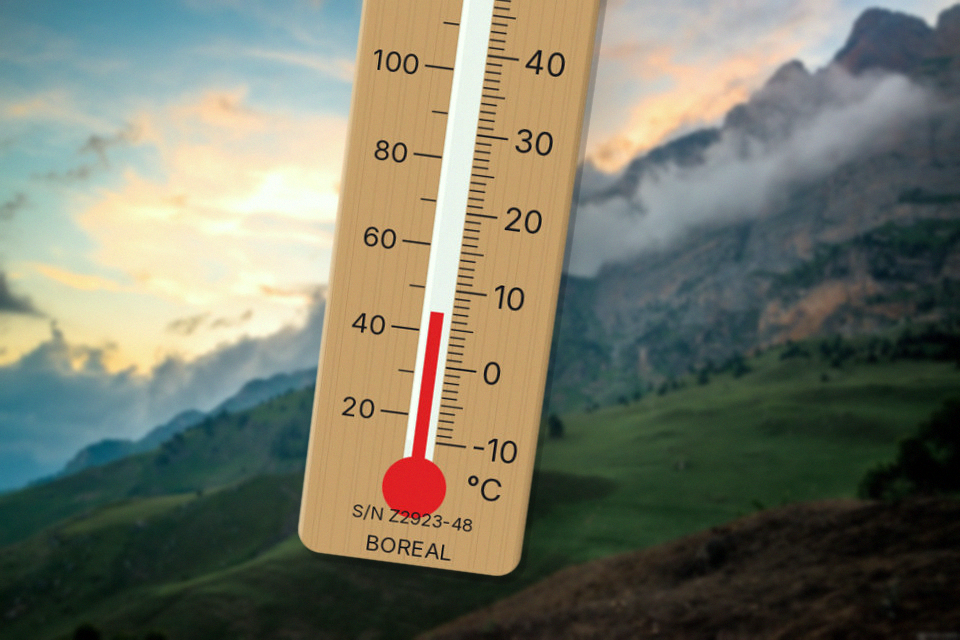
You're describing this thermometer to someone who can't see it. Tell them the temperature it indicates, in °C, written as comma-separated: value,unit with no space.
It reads 7,°C
